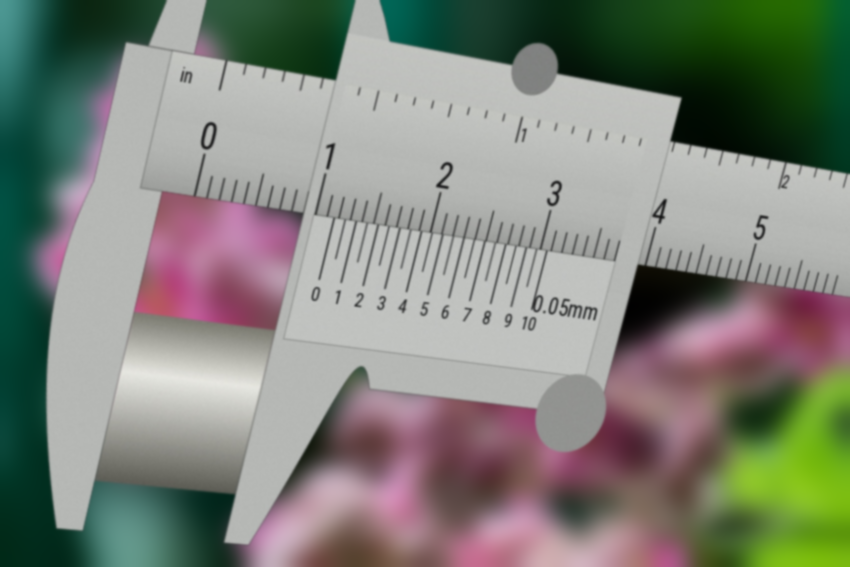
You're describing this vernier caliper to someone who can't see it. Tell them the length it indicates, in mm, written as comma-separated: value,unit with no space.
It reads 11.6,mm
